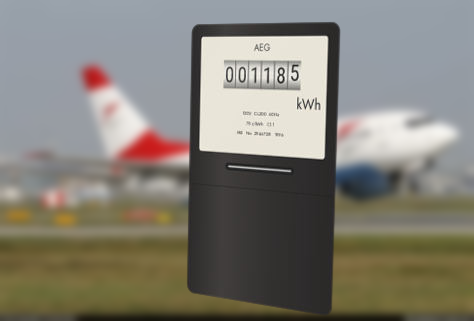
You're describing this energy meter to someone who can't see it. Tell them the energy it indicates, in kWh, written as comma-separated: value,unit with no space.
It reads 1185,kWh
